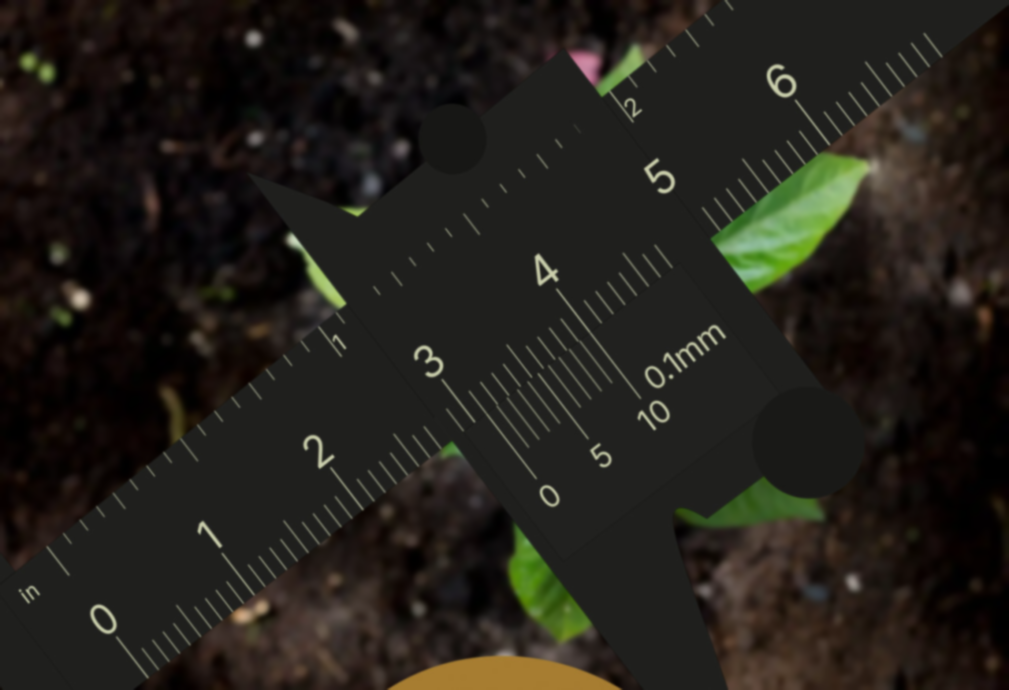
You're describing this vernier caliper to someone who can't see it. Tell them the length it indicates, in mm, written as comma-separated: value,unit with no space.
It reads 31.0,mm
